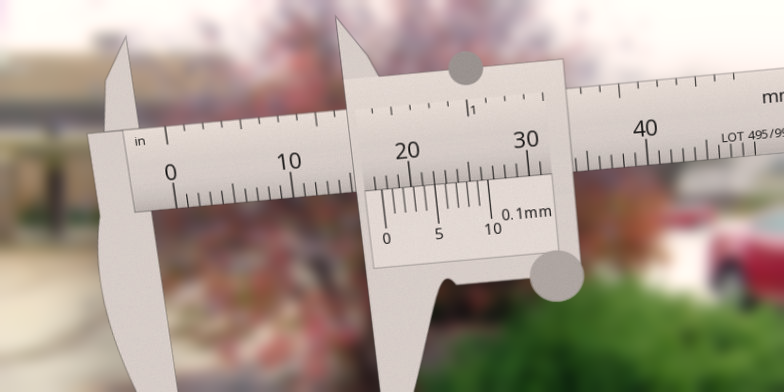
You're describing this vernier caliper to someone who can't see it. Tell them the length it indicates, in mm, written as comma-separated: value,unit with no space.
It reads 17.5,mm
